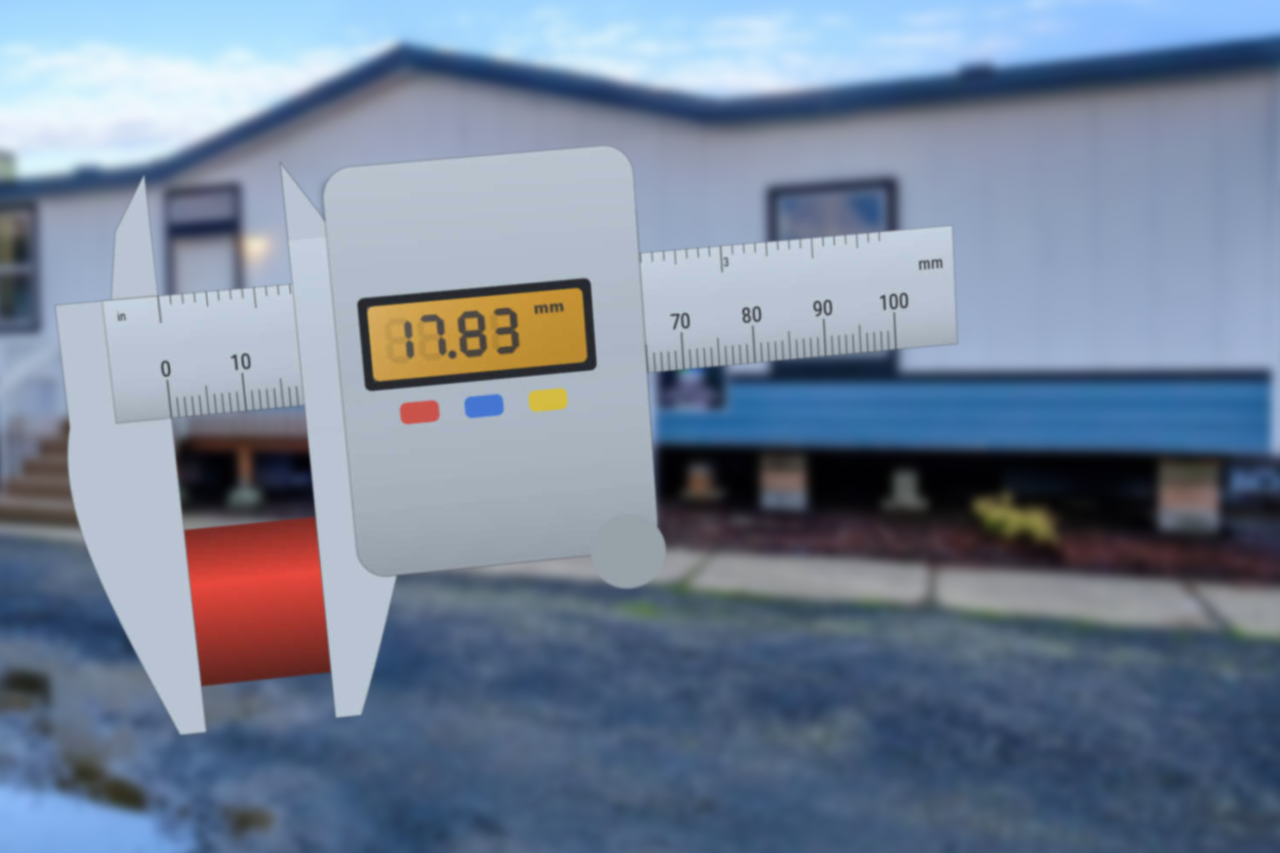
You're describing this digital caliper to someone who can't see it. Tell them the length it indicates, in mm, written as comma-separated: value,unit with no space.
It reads 17.83,mm
